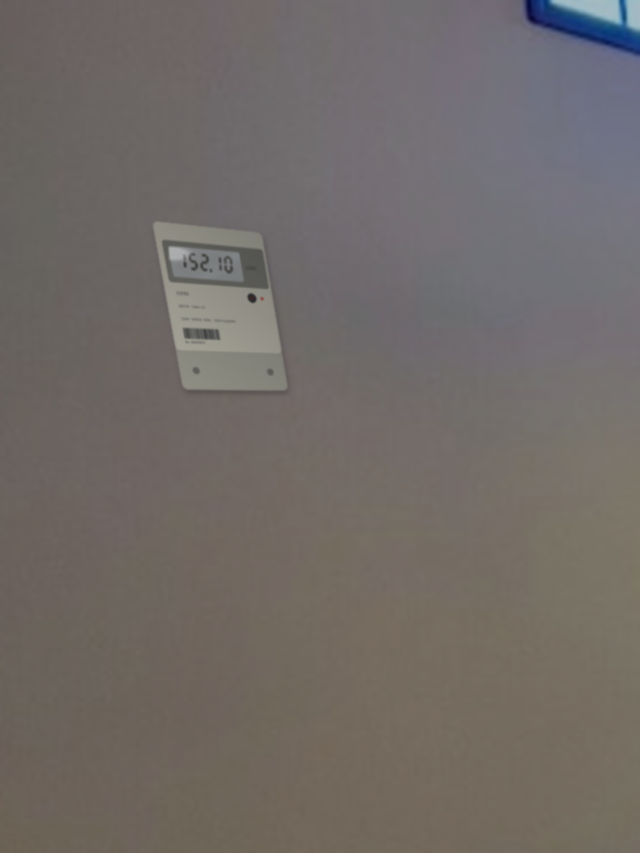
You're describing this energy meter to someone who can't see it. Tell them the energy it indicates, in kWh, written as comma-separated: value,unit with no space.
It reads 152.10,kWh
